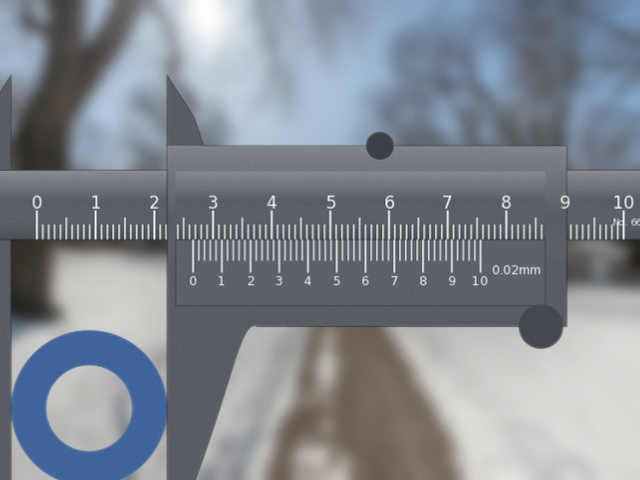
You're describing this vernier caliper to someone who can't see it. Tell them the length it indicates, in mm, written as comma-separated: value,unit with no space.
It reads 26.6,mm
